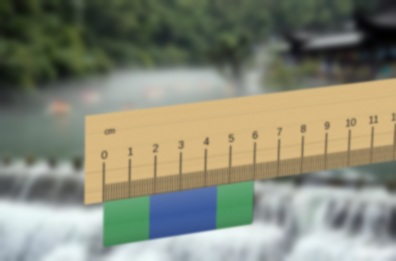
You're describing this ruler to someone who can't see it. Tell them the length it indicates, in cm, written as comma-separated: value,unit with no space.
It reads 6,cm
